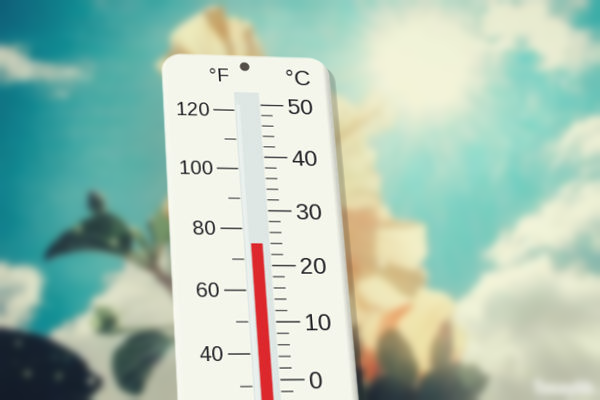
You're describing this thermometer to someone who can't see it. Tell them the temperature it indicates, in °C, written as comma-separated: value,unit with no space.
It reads 24,°C
